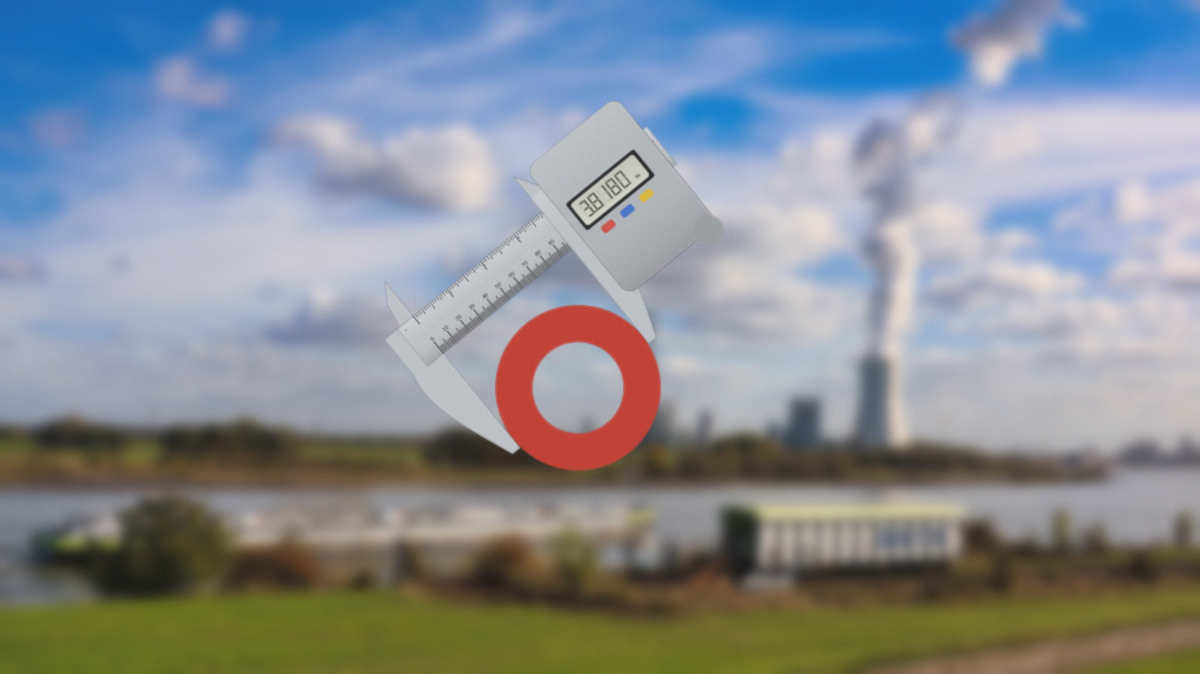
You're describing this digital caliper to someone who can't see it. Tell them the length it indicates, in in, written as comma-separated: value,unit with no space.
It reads 3.8180,in
